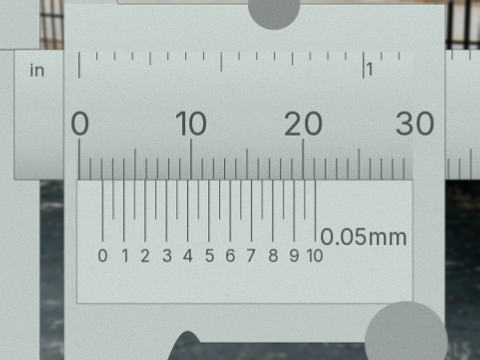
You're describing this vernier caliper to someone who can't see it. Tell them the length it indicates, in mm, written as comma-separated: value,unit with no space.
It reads 2.1,mm
